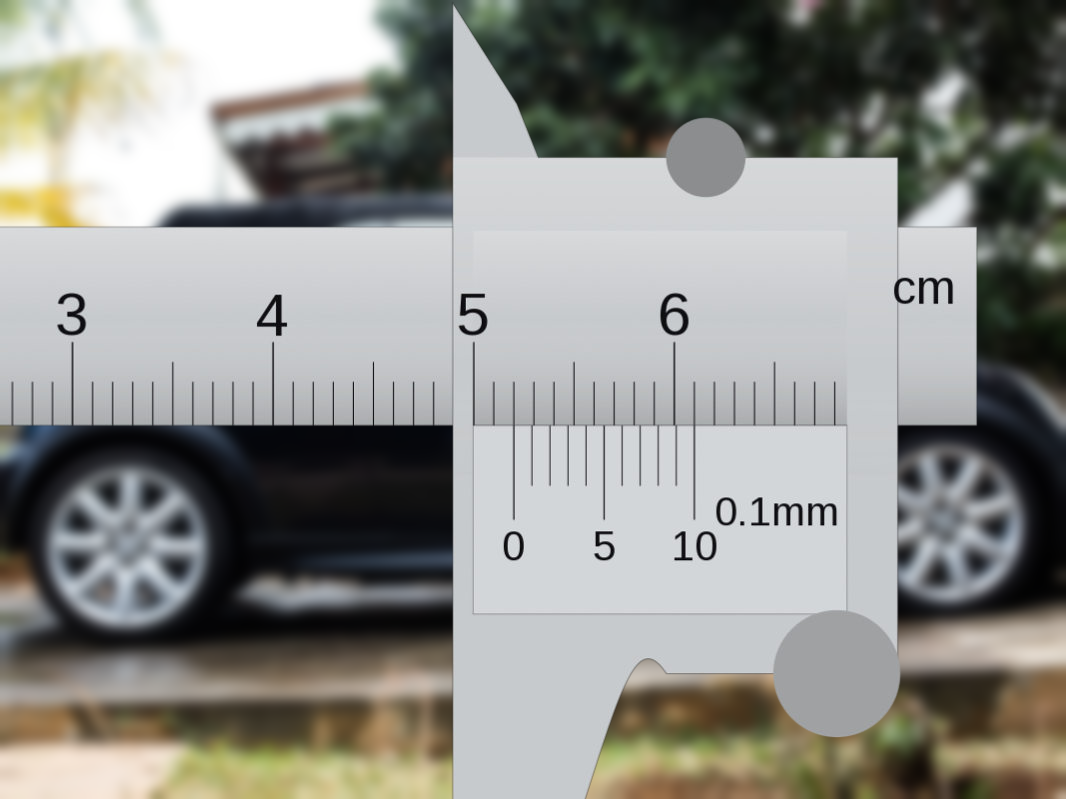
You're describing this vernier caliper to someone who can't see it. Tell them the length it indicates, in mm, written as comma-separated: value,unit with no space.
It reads 52.0,mm
